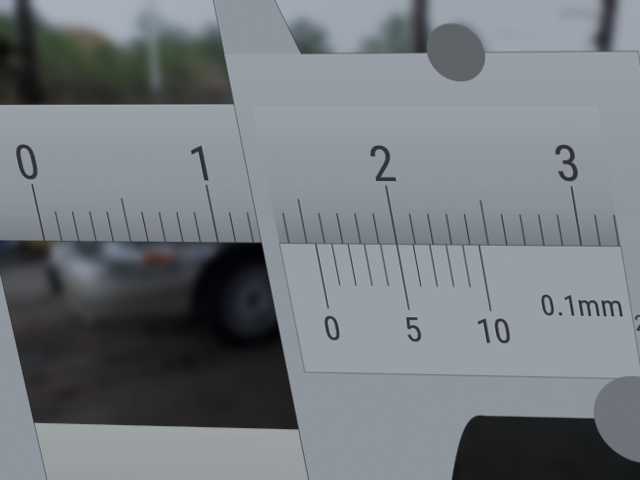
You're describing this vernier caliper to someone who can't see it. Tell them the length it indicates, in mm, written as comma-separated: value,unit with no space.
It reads 15.5,mm
